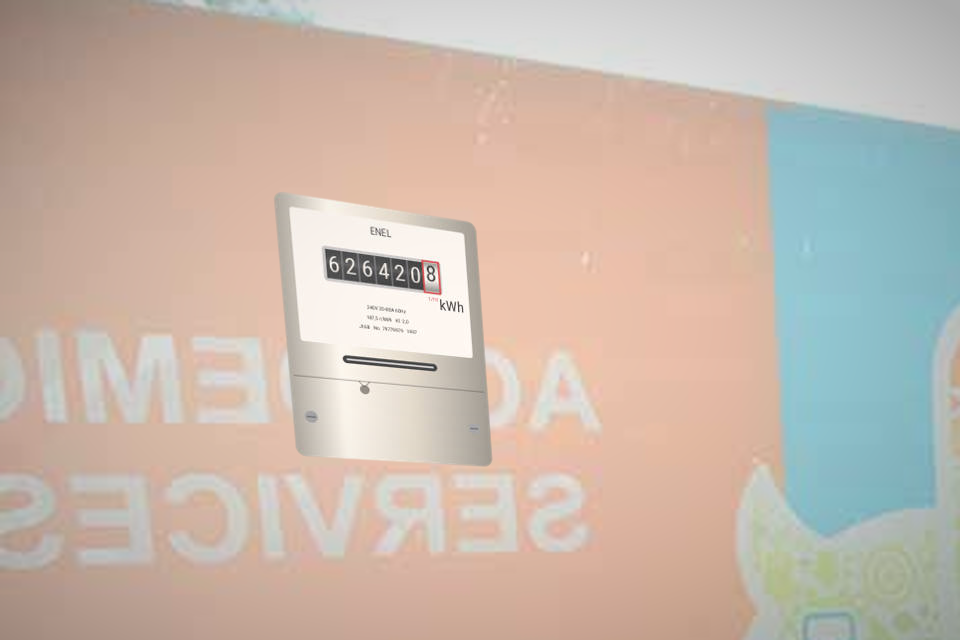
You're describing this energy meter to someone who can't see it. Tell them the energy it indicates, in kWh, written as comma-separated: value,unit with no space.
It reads 626420.8,kWh
